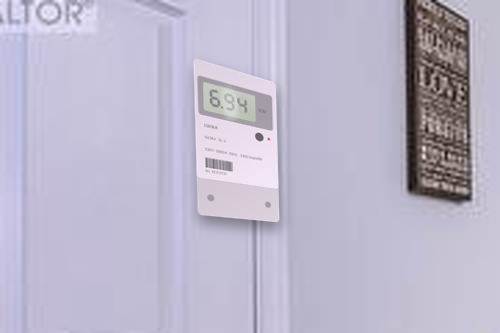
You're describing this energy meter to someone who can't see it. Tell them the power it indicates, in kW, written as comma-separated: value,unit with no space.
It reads 6.94,kW
